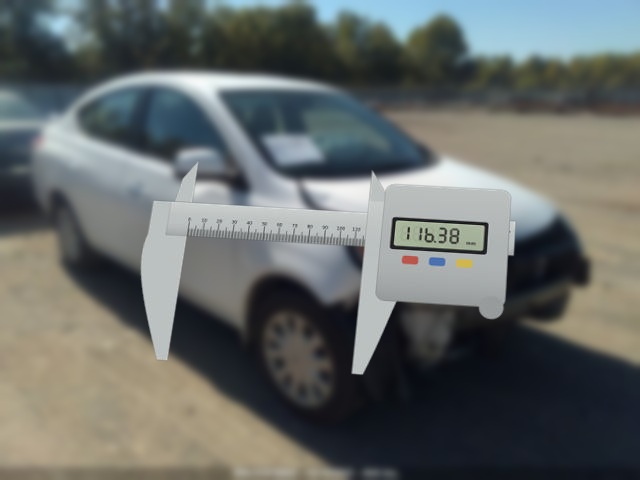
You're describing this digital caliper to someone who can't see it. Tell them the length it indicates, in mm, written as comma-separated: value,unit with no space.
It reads 116.38,mm
